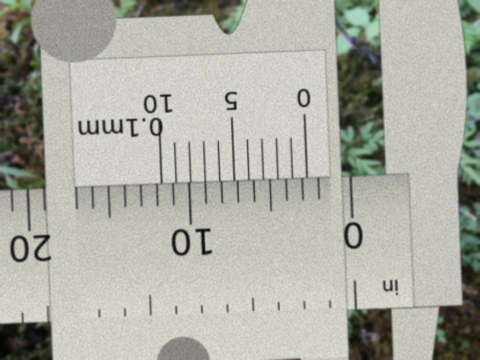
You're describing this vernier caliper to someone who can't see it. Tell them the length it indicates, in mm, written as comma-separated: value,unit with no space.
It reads 2.7,mm
